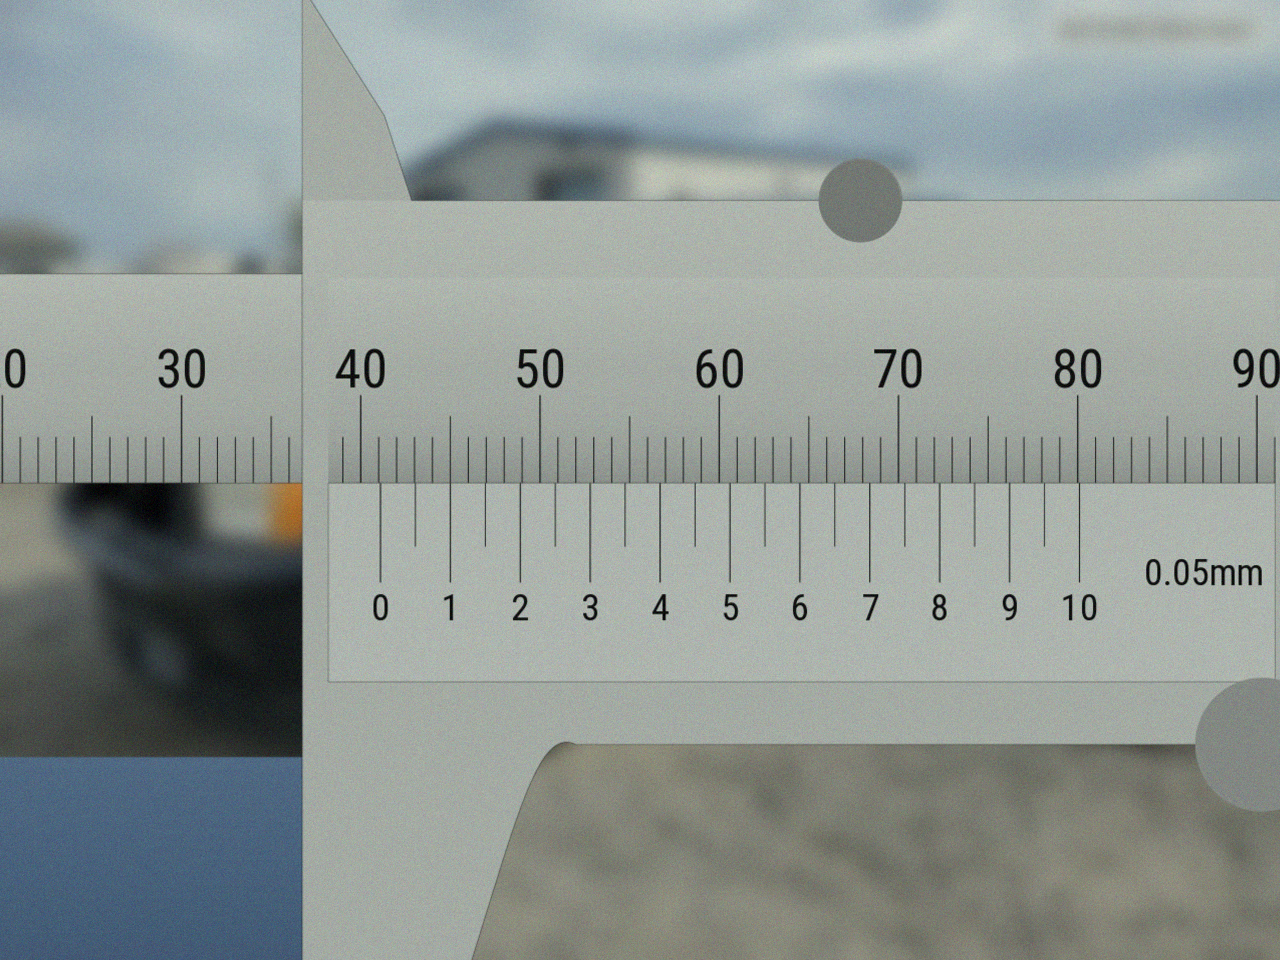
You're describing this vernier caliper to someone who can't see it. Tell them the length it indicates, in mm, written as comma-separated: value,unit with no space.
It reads 41.1,mm
